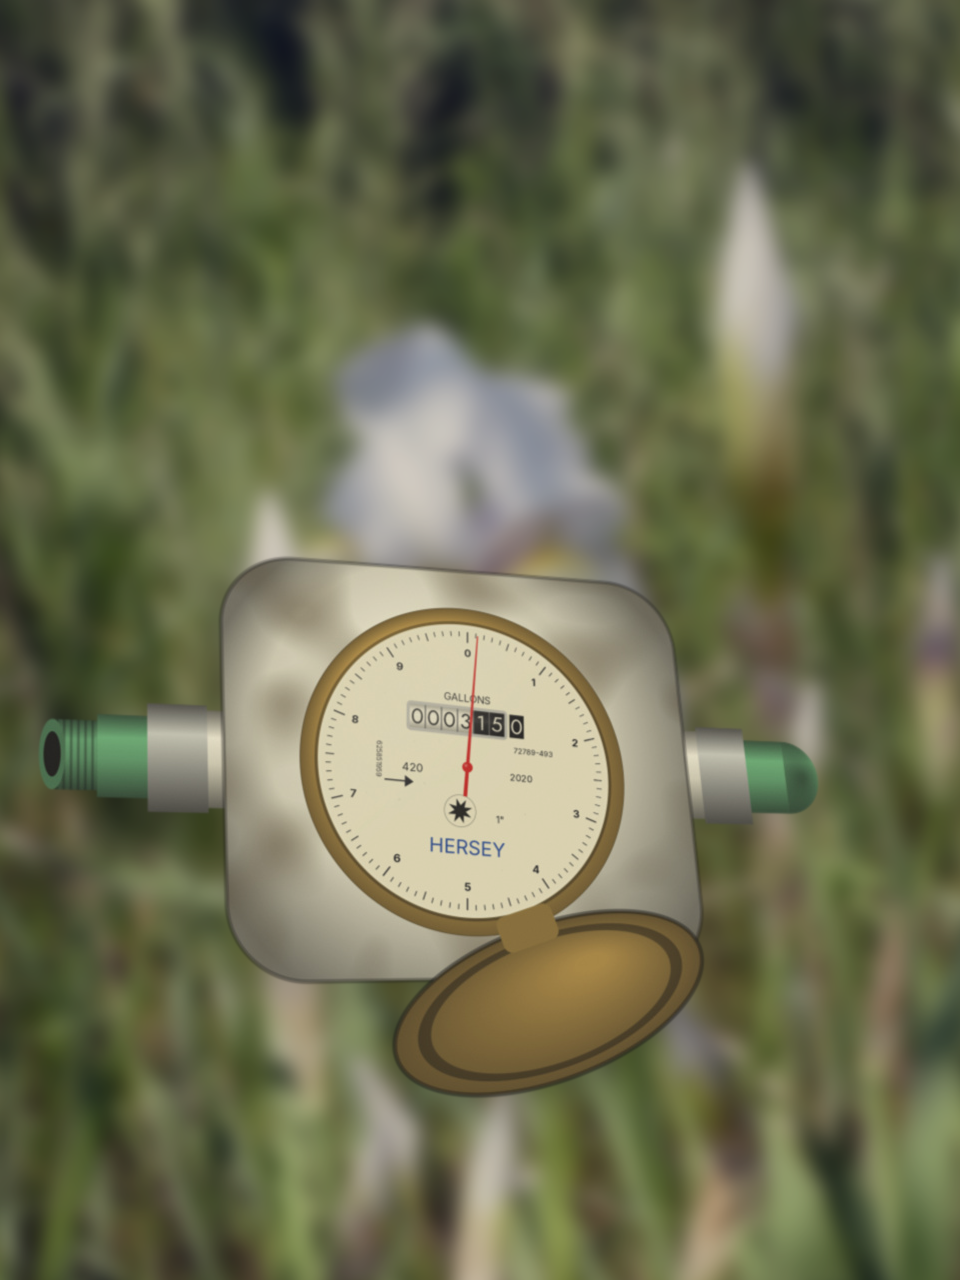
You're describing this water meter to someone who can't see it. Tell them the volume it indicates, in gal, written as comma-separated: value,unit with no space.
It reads 3150.1,gal
